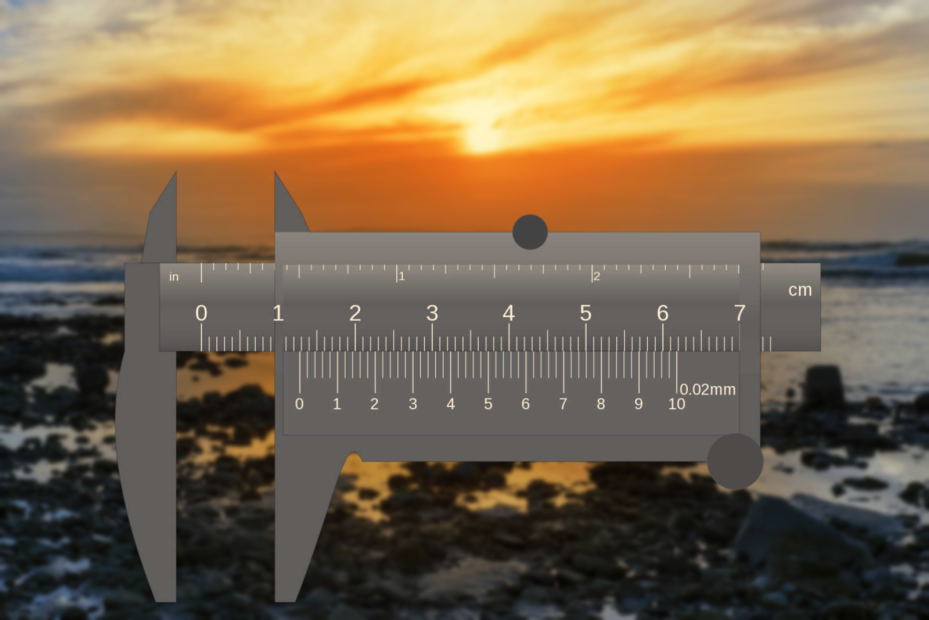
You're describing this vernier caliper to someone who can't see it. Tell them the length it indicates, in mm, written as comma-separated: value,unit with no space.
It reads 12.8,mm
